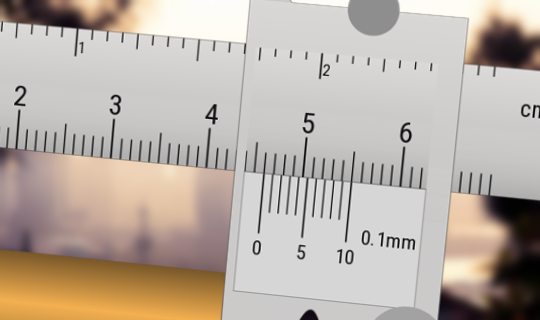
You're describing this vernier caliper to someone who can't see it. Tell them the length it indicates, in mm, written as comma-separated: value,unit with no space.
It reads 46.0,mm
